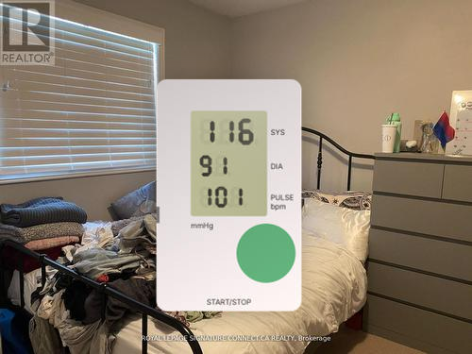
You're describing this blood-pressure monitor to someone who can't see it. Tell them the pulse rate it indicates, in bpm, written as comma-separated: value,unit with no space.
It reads 101,bpm
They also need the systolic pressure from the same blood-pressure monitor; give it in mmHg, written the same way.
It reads 116,mmHg
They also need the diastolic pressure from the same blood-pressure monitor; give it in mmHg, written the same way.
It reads 91,mmHg
